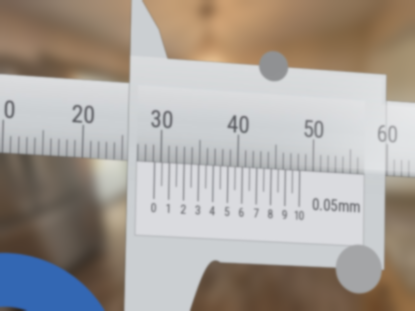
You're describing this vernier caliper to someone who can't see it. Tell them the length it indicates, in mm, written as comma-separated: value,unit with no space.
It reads 29.2,mm
